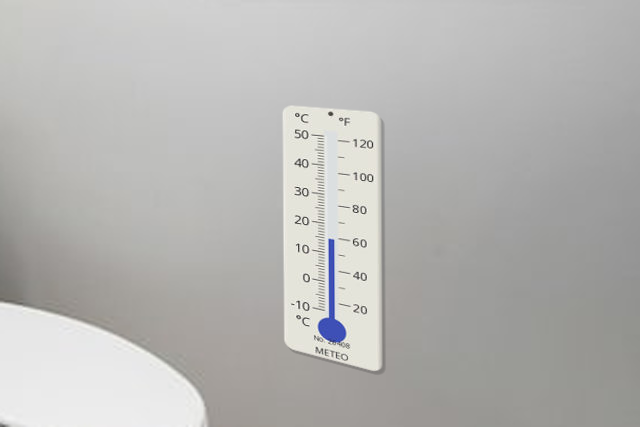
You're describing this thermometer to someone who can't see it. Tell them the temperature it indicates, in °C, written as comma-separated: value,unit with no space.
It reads 15,°C
